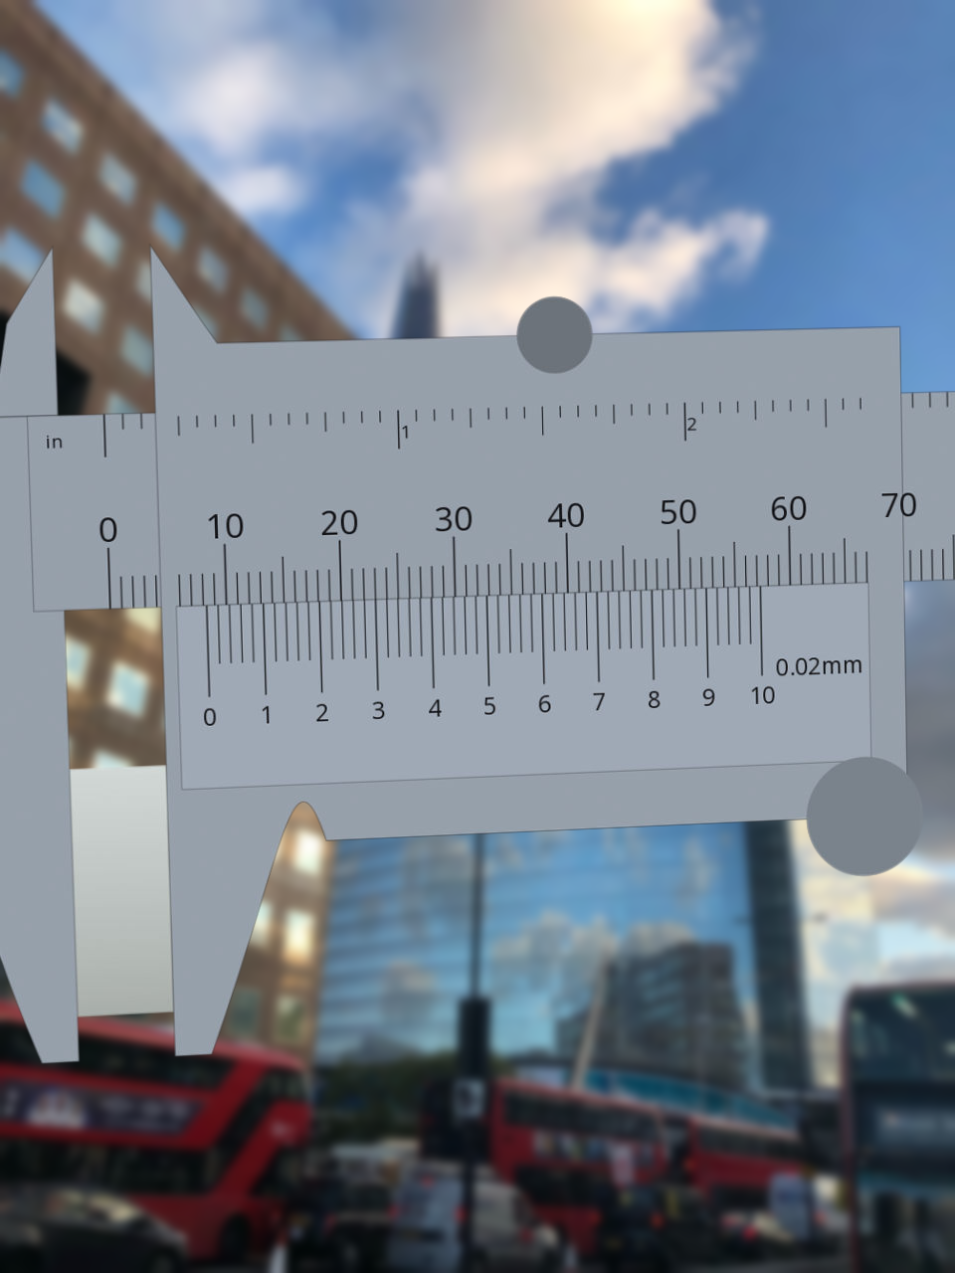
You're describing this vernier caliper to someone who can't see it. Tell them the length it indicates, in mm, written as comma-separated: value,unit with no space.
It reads 8.3,mm
